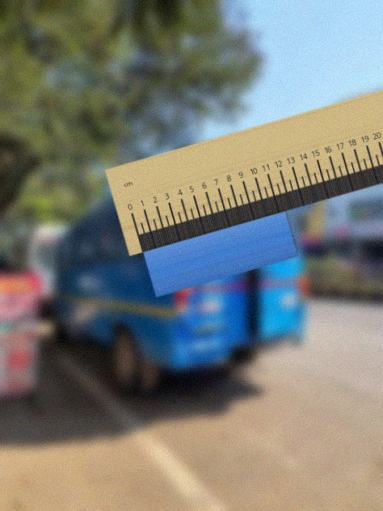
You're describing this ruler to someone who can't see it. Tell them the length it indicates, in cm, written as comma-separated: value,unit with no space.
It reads 11.5,cm
